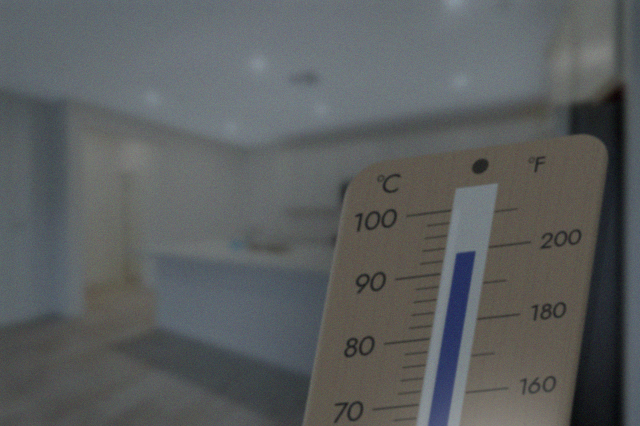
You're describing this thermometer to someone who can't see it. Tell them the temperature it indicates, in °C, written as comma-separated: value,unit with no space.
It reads 93,°C
